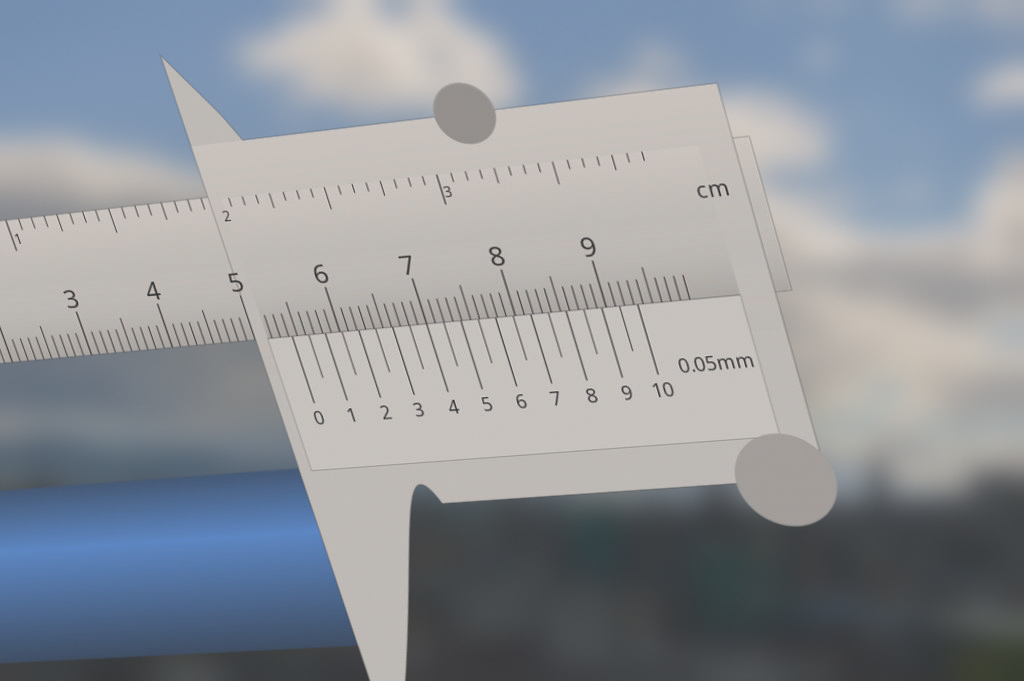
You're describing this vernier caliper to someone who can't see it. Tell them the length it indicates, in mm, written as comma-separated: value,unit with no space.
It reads 54.4,mm
